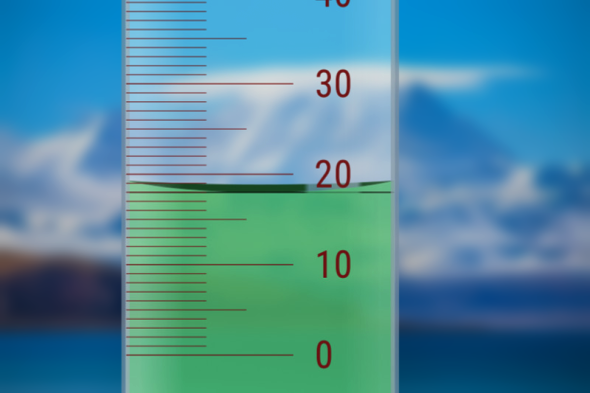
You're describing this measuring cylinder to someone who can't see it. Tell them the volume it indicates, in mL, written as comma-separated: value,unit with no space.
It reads 18,mL
